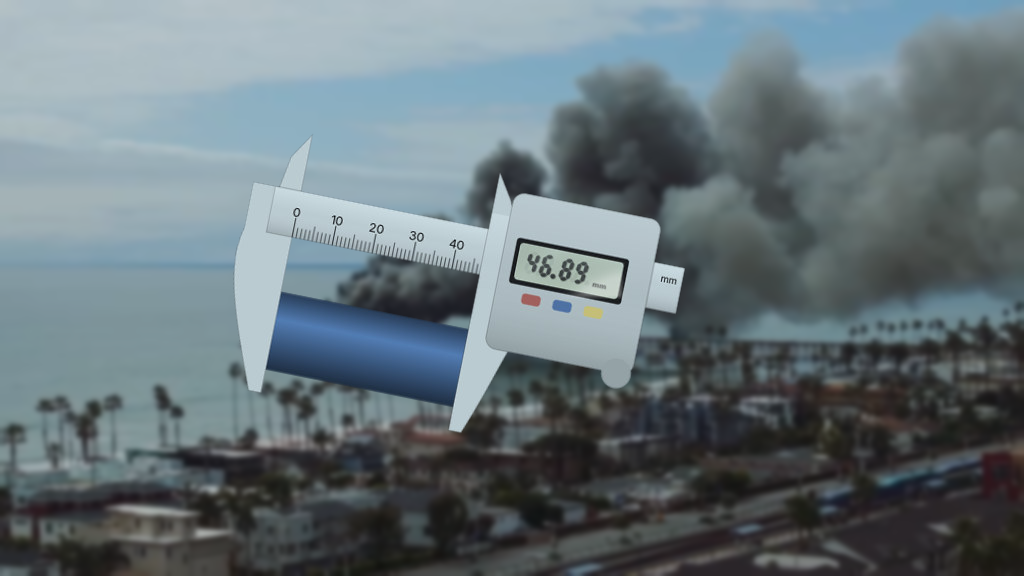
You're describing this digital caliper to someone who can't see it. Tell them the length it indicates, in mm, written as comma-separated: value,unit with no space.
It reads 46.89,mm
